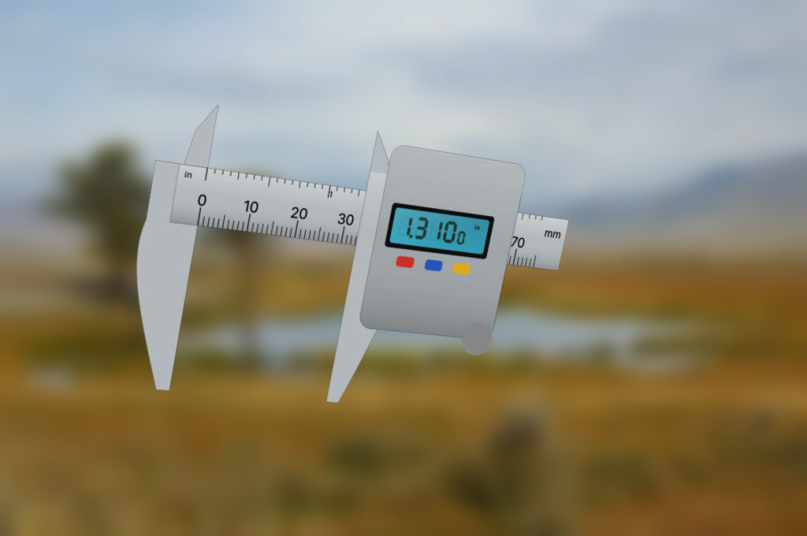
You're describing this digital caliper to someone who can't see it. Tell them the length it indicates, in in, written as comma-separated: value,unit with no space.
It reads 1.3100,in
